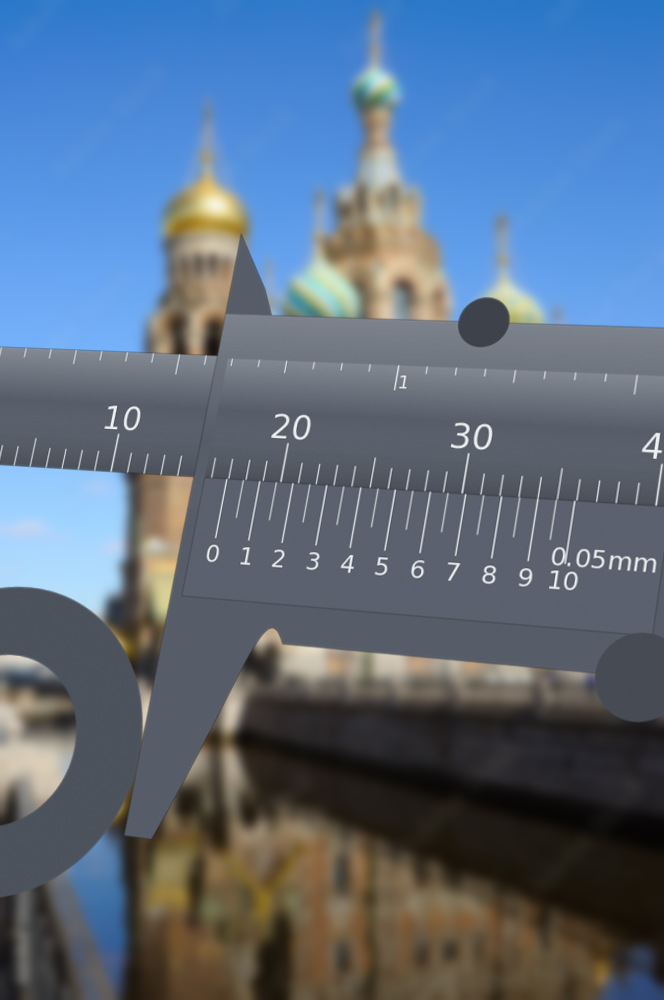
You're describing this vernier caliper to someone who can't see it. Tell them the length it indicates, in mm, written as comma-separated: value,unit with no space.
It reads 16.9,mm
